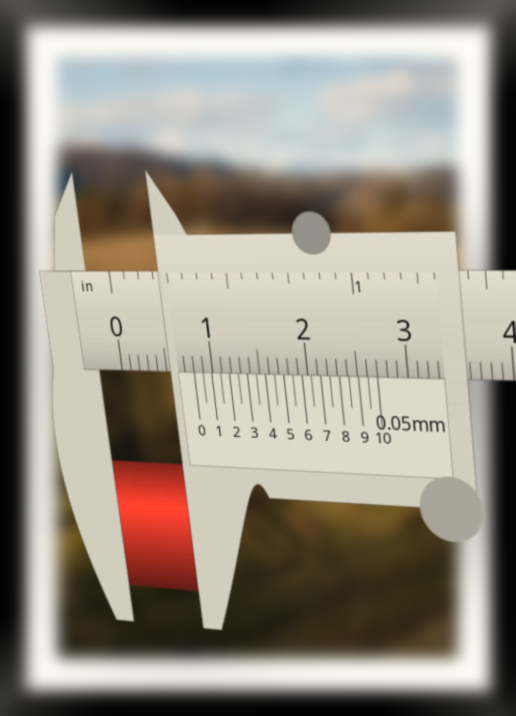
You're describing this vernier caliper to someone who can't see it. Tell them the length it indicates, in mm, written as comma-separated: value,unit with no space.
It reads 8.0,mm
